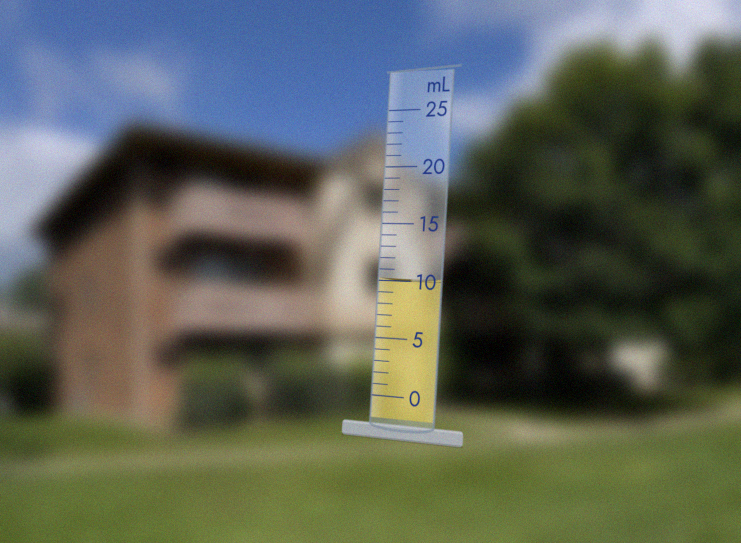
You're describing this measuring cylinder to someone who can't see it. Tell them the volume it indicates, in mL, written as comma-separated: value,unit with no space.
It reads 10,mL
